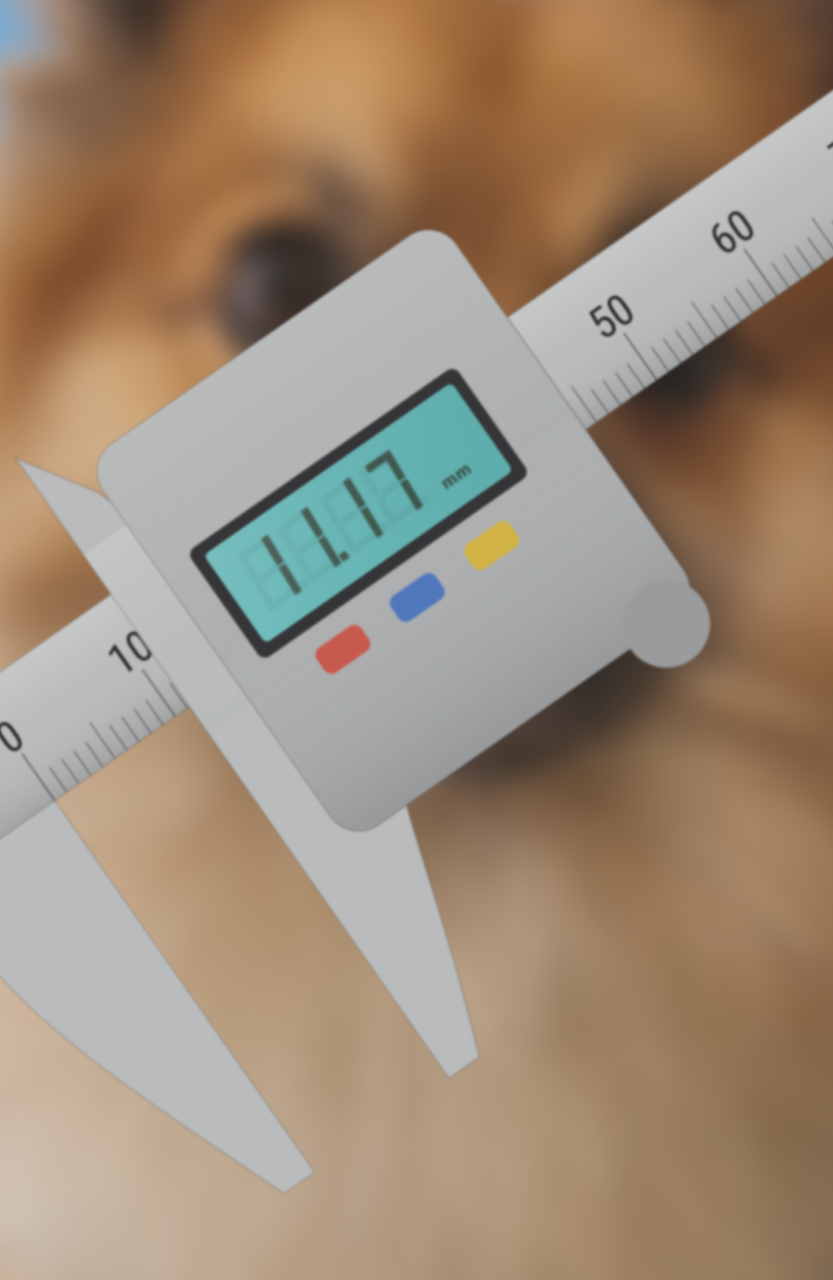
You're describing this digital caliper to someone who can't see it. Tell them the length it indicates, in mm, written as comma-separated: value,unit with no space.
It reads 11.17,mm
